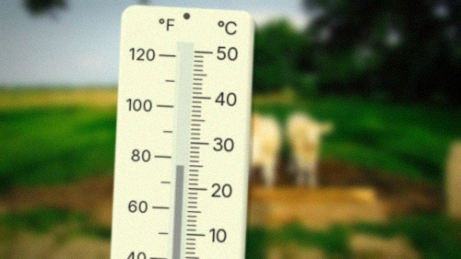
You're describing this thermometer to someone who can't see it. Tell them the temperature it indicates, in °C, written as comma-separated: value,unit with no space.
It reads 25,°C
